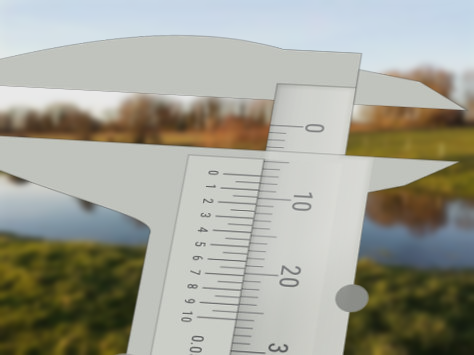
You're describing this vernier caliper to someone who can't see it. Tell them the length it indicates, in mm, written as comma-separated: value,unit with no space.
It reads 7.0,mm
